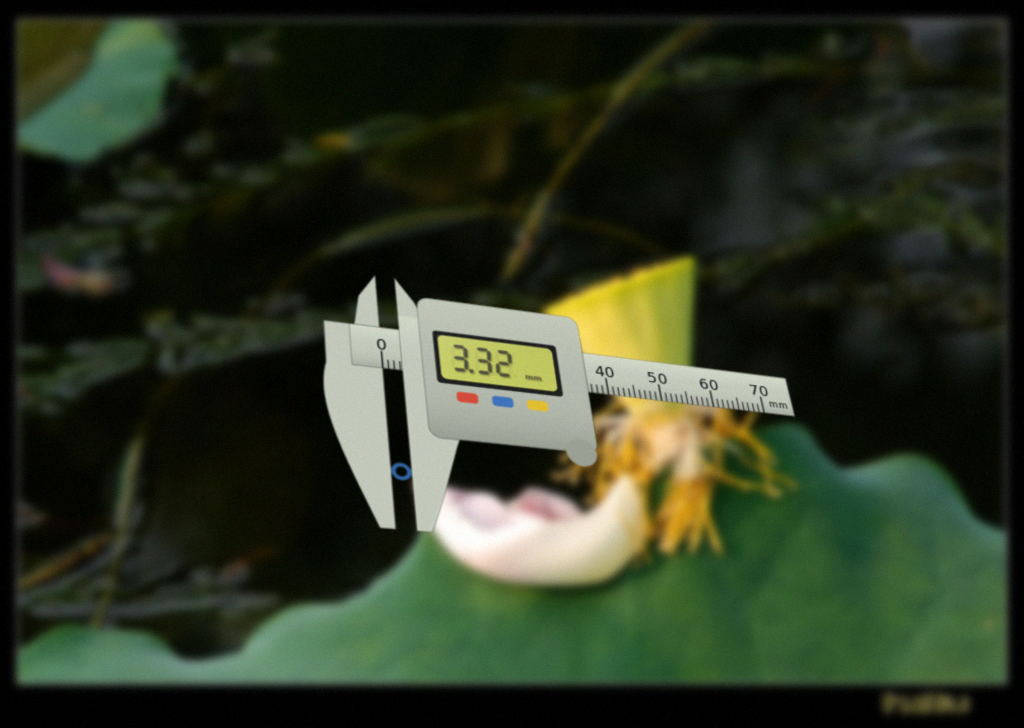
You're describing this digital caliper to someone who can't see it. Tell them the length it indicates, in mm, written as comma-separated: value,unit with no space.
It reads 3.32,mm
